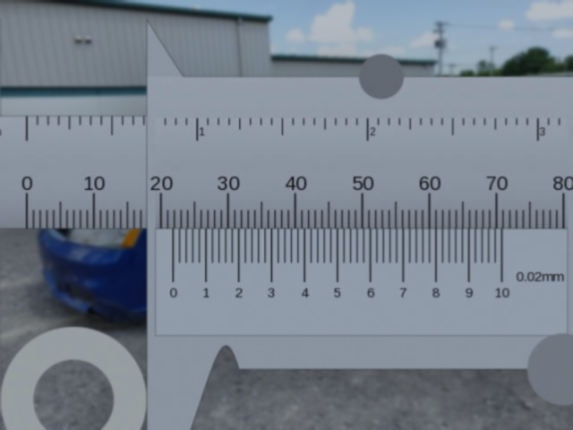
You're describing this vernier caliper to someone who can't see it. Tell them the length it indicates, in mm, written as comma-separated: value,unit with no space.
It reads 21.8,mm
